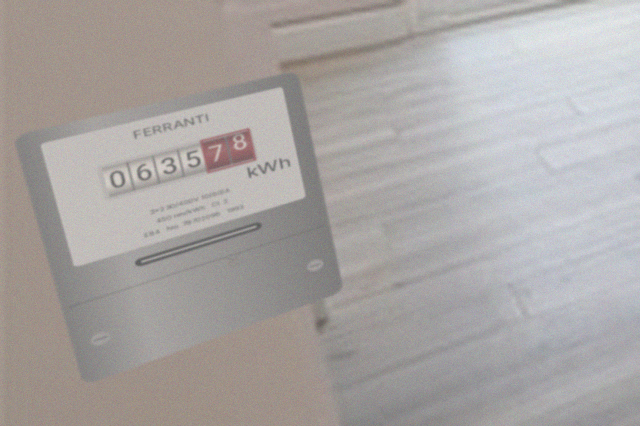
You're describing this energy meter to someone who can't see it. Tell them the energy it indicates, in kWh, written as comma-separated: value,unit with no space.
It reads 635.78,kWh
